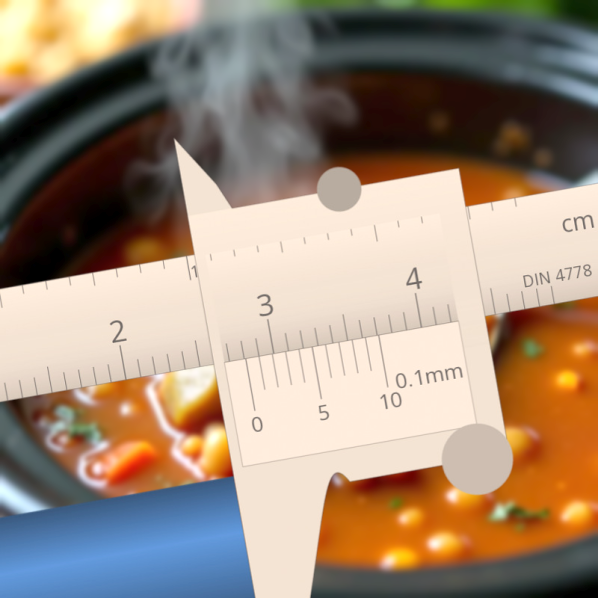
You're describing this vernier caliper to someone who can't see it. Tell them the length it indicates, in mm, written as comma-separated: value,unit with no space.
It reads 28.1,mm
